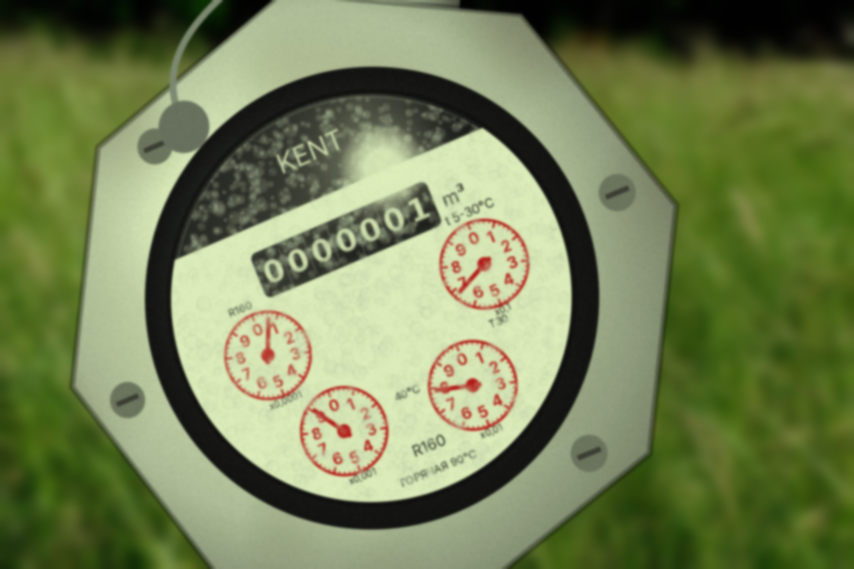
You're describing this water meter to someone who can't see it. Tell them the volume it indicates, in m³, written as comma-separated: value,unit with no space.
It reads 1.6790,m³
